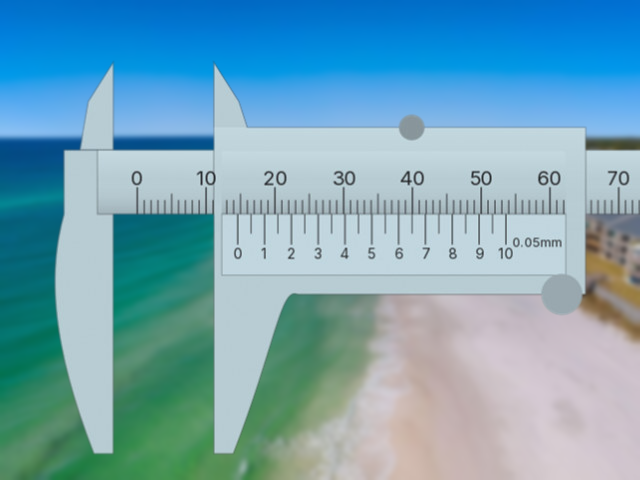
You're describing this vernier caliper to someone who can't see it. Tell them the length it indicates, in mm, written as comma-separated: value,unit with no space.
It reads 14.6,mm
